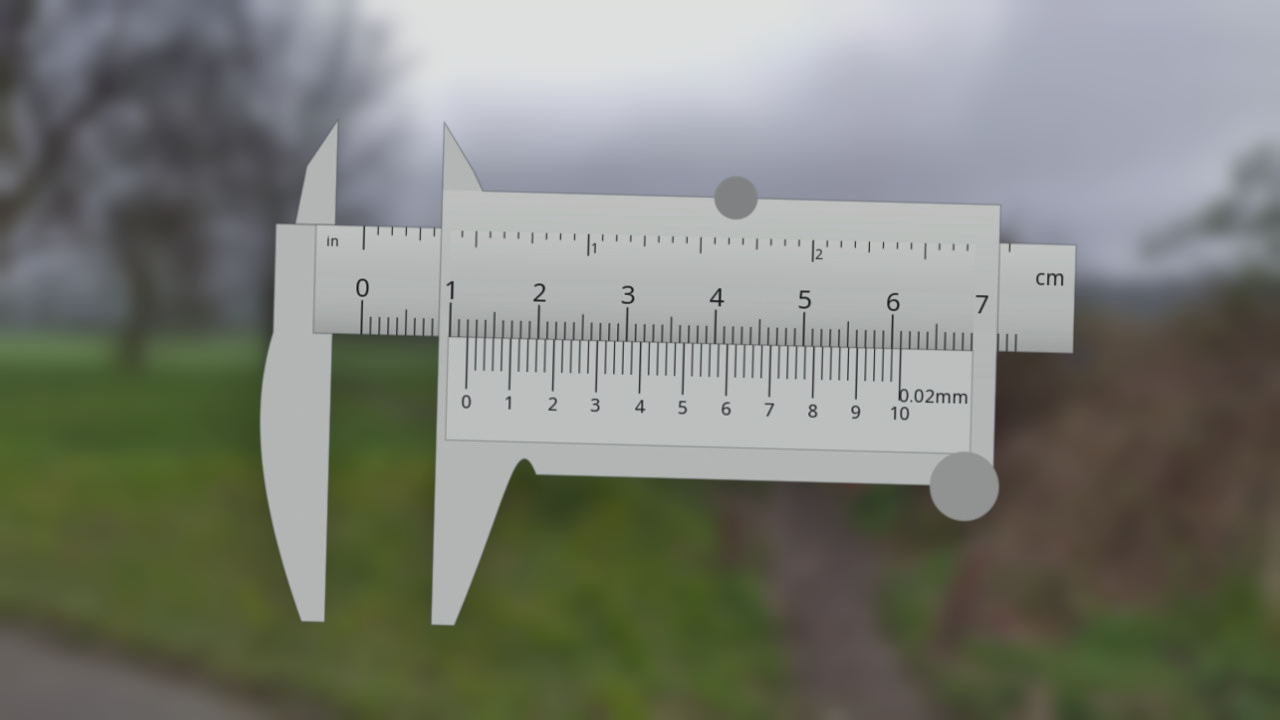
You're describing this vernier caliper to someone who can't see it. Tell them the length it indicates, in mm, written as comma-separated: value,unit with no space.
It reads 12.0,mm
